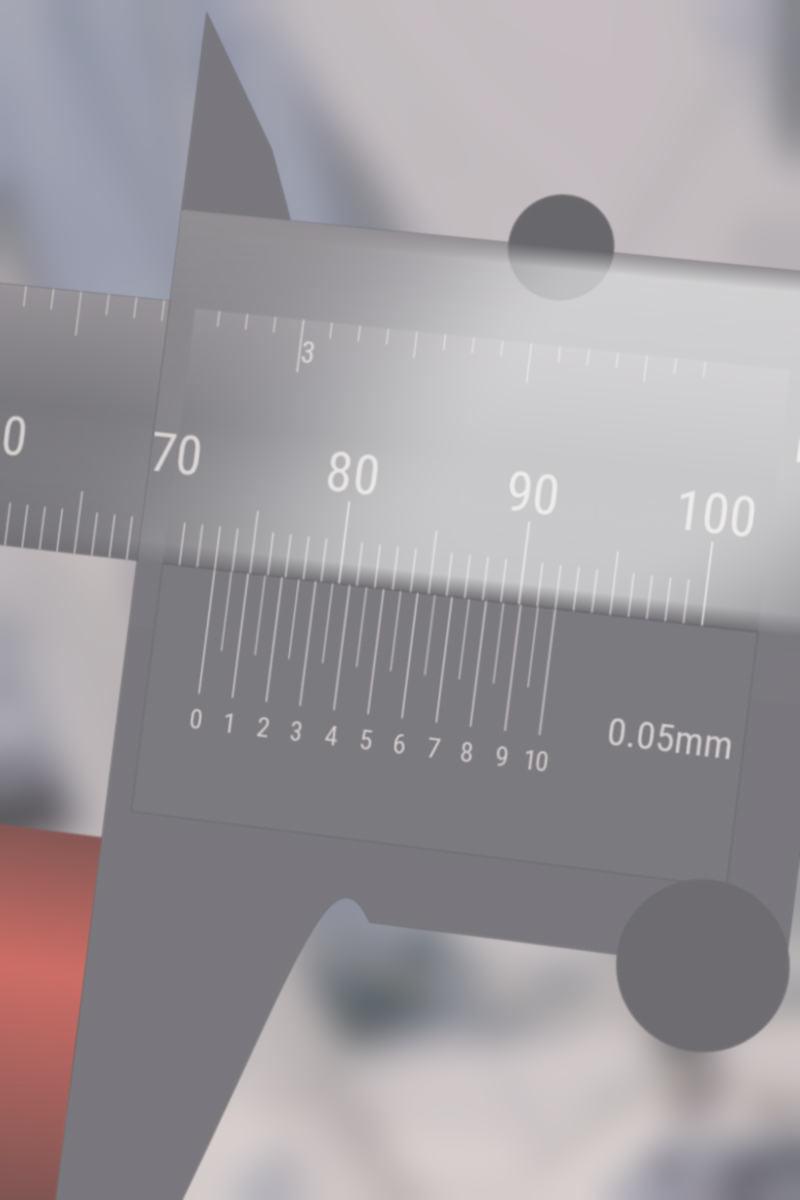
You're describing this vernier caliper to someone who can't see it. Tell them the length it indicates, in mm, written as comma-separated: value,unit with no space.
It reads 73.0,mm
